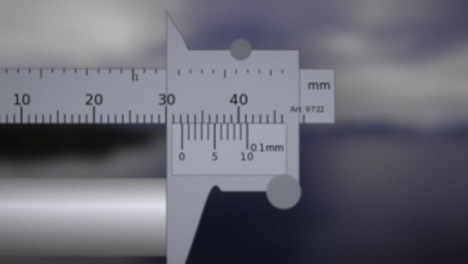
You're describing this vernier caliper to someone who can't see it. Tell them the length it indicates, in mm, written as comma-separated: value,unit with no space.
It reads 32.2,mm
